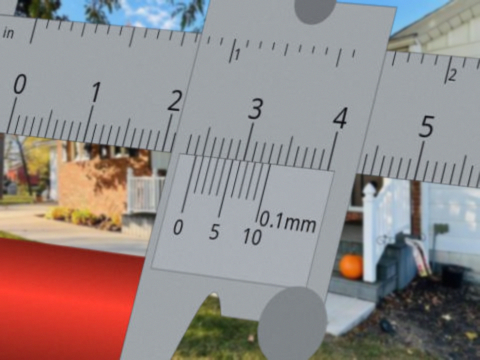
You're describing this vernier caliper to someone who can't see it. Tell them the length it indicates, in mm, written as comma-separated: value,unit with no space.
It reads 24.2,mm
